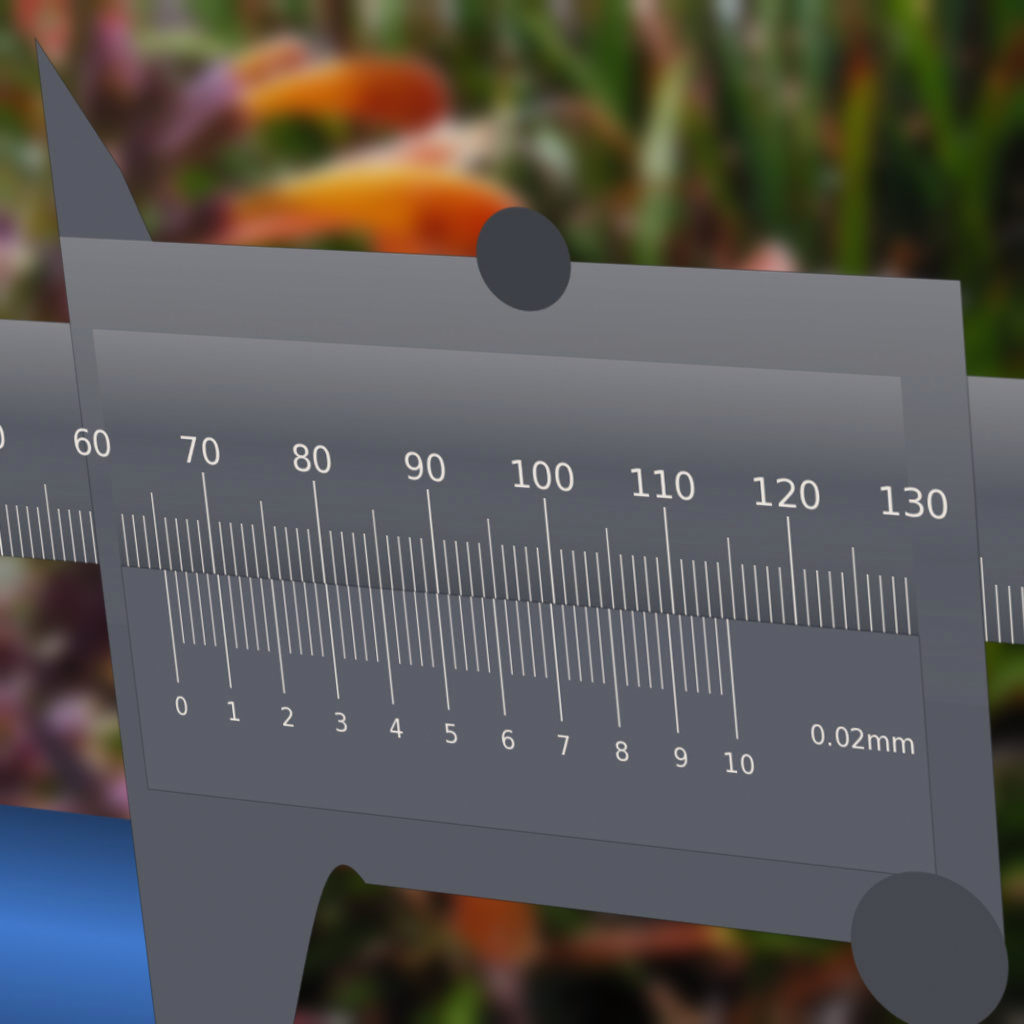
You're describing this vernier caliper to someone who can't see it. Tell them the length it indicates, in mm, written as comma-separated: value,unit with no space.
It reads 65.4,mm
